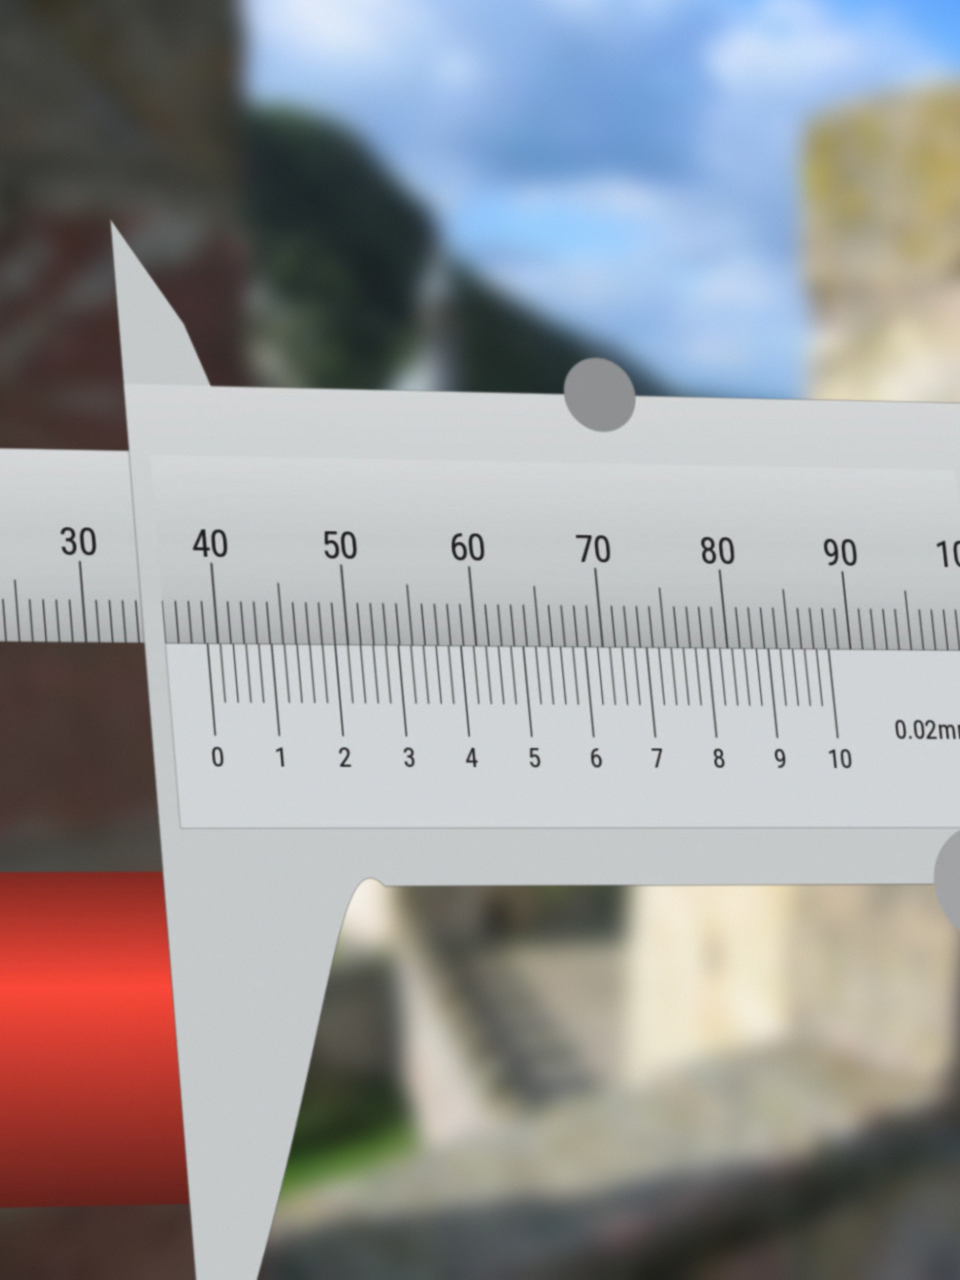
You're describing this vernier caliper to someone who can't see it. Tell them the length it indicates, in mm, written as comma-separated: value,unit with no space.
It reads 39.2,mm
